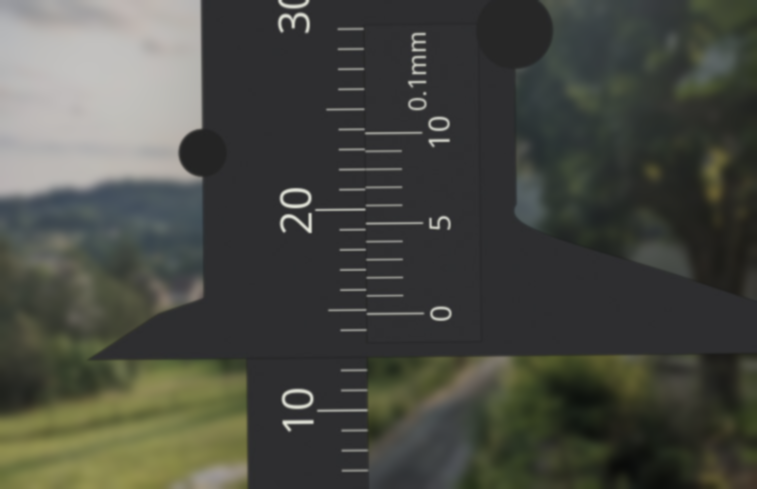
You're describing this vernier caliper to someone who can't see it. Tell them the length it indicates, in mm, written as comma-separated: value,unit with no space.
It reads 14.8,mm
